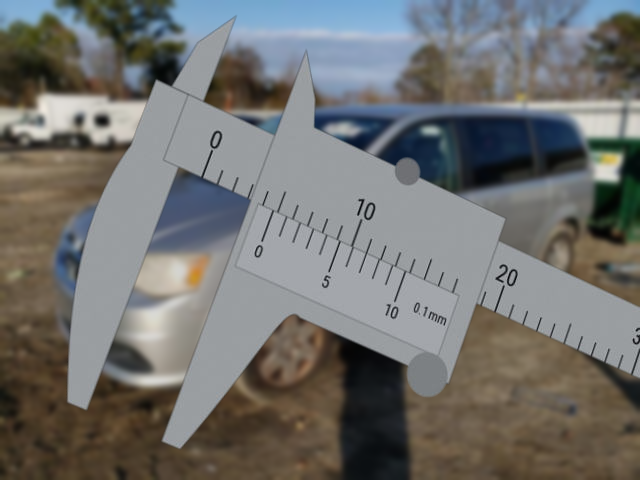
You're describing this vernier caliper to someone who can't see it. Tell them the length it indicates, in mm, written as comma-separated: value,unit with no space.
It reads 4.7,mm
